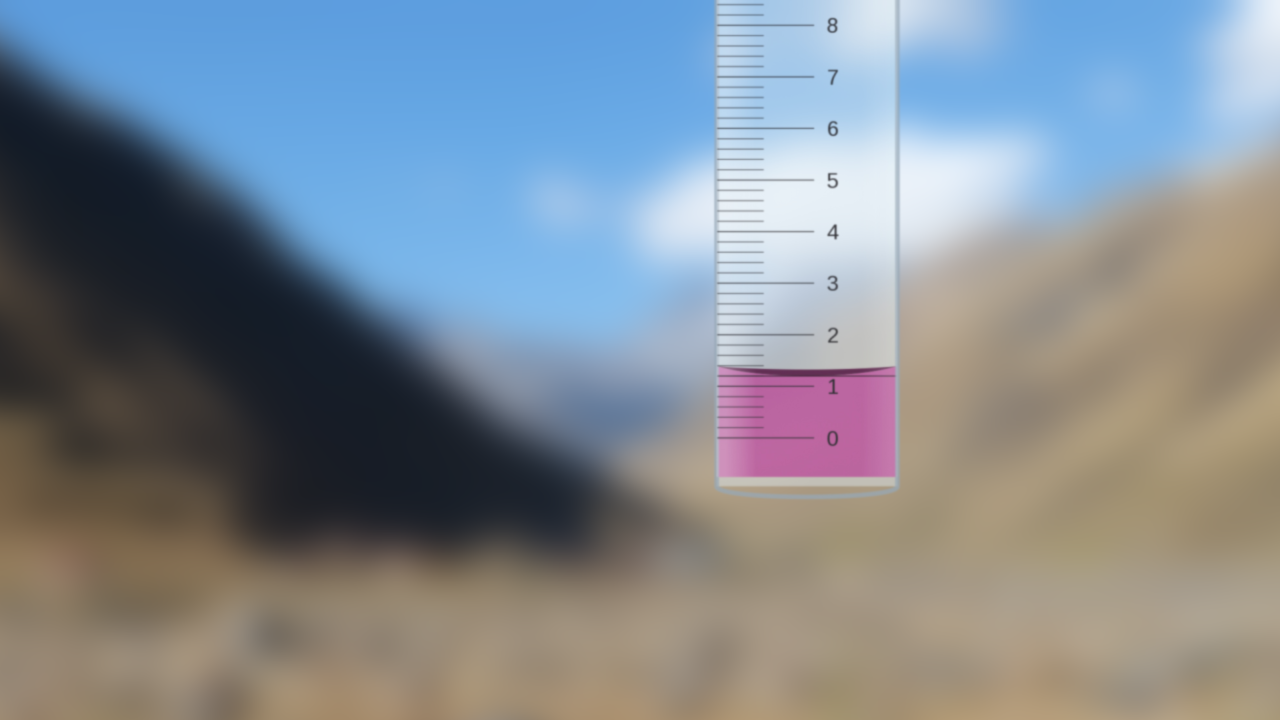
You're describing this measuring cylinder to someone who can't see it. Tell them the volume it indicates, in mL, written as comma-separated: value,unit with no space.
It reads 1.2,mL
